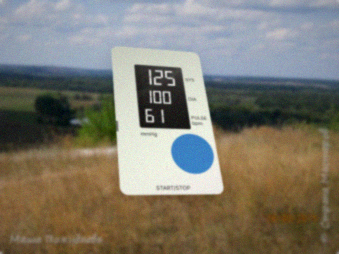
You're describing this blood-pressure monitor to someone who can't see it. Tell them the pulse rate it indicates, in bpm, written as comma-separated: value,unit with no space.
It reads 61,bpm
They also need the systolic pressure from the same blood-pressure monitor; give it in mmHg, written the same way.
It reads 125,mmHg
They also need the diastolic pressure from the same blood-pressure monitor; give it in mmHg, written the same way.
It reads 100,mmHg
